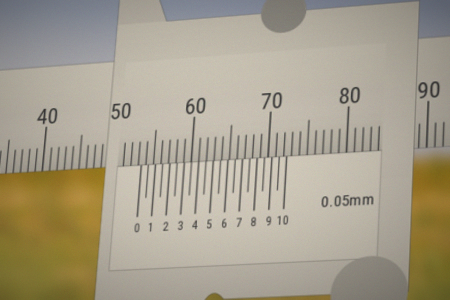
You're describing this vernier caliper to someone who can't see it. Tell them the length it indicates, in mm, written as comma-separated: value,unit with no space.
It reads 53.4,mm
